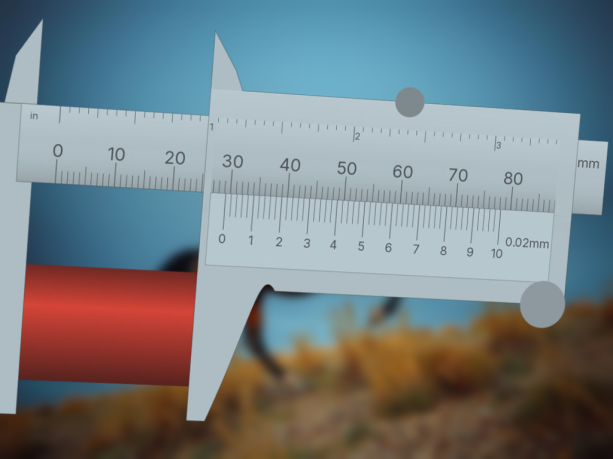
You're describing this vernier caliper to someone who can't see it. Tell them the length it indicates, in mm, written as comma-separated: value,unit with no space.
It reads 29.2,mm
